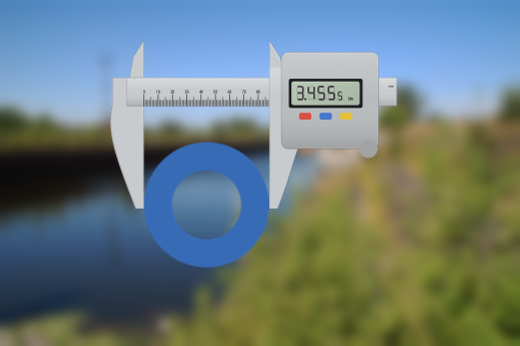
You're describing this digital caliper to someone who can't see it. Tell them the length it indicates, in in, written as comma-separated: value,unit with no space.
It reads 3.4555,in
